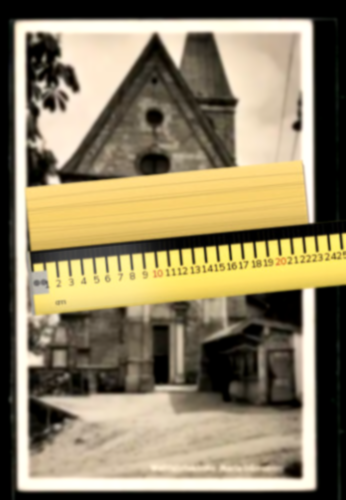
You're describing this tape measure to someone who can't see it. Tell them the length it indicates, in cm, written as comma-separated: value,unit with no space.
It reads 22.5,cm
